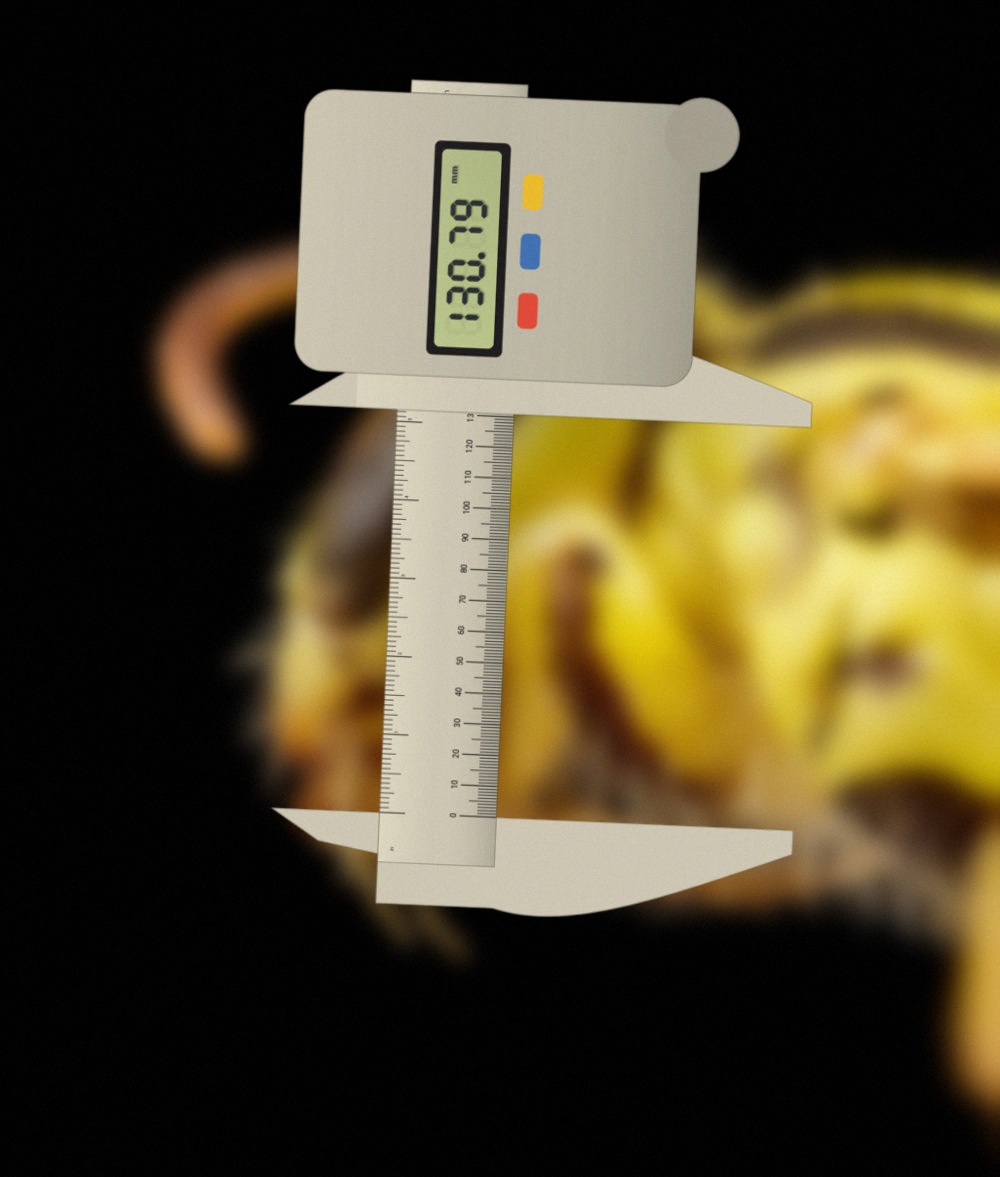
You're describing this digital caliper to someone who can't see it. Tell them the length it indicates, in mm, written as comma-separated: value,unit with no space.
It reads 130.79,mm
